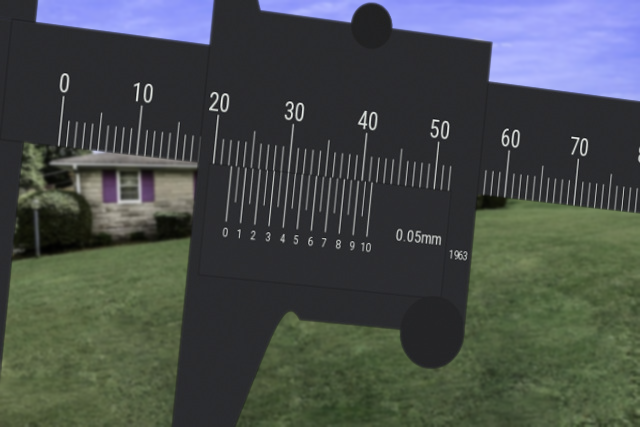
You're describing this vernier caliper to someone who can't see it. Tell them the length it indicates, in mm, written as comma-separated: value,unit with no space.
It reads 22.4,mm
